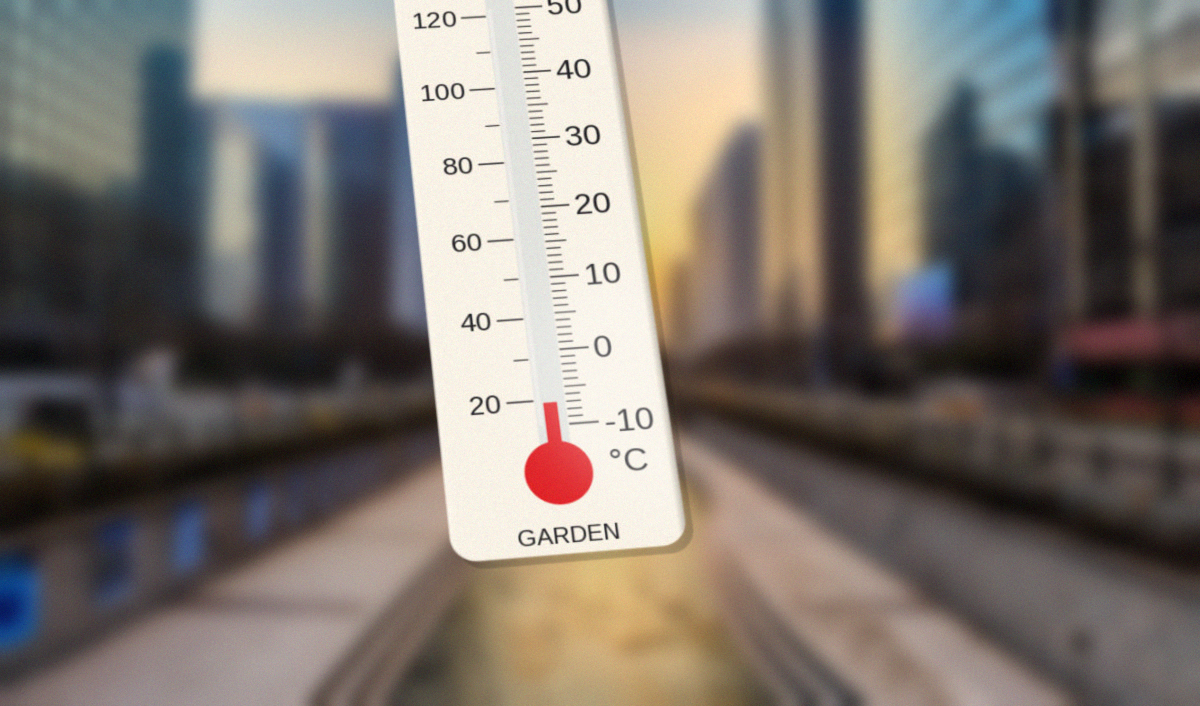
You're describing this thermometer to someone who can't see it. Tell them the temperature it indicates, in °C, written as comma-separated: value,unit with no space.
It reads -7,°C
